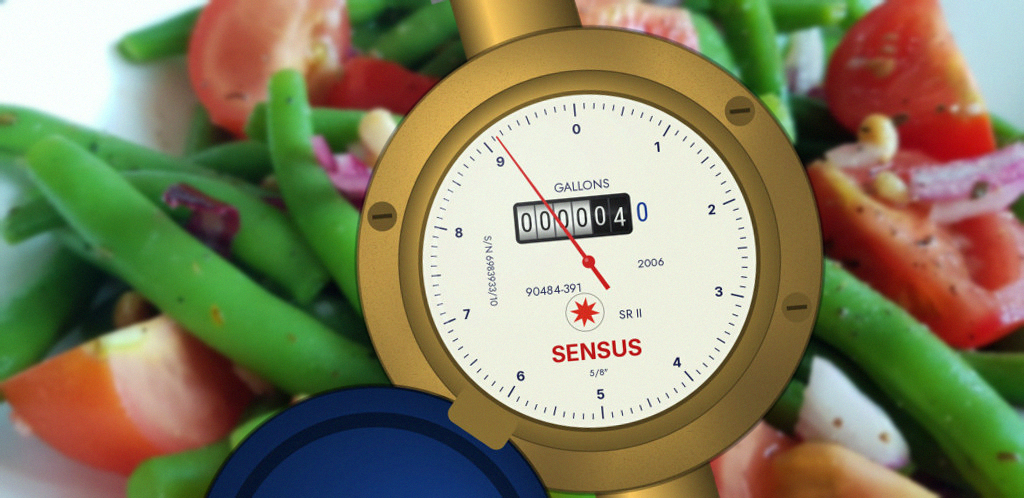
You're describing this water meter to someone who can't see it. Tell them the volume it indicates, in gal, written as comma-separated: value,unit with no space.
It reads 39.1,gal
